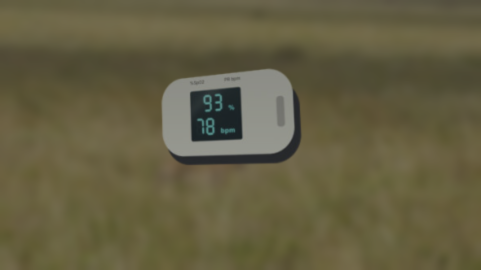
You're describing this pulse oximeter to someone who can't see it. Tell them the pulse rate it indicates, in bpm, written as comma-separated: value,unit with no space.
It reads 78,bpm
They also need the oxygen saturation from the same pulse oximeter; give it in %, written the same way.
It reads 93,%
